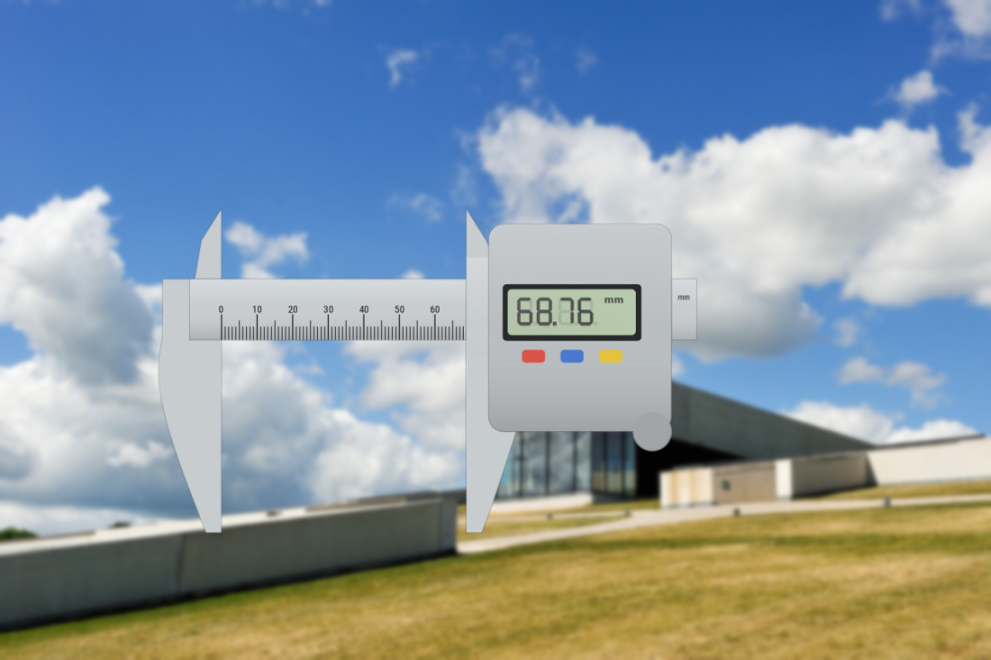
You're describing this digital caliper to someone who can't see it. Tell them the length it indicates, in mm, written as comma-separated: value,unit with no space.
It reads 68.76,mm
